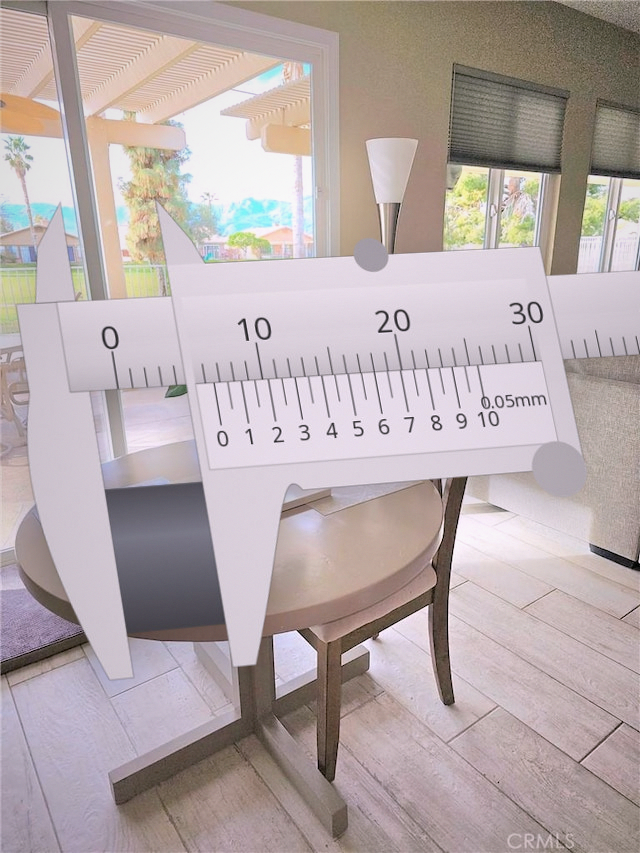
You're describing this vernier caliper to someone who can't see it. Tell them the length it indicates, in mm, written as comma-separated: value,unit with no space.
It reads 6.6,mm
